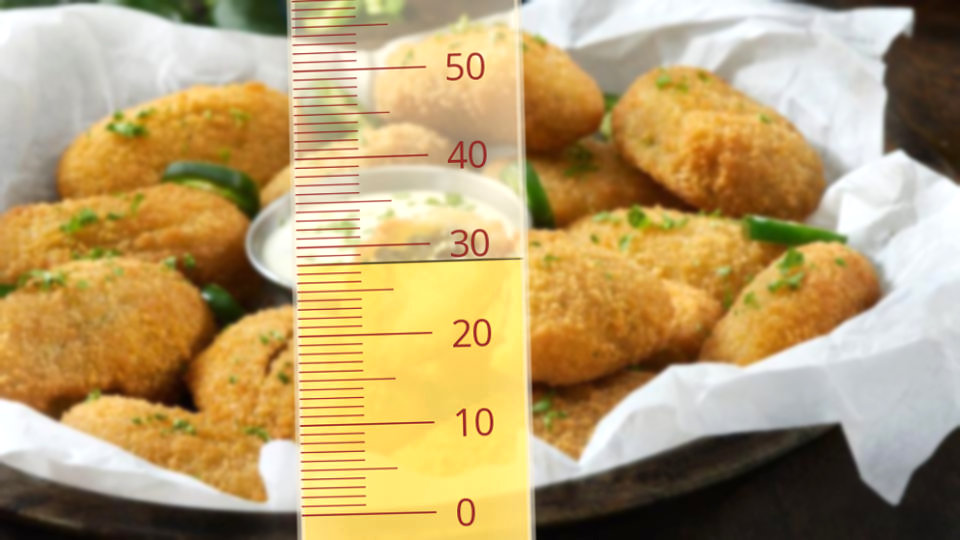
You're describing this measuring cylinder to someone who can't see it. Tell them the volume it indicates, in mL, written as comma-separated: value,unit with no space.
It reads 28,mL
